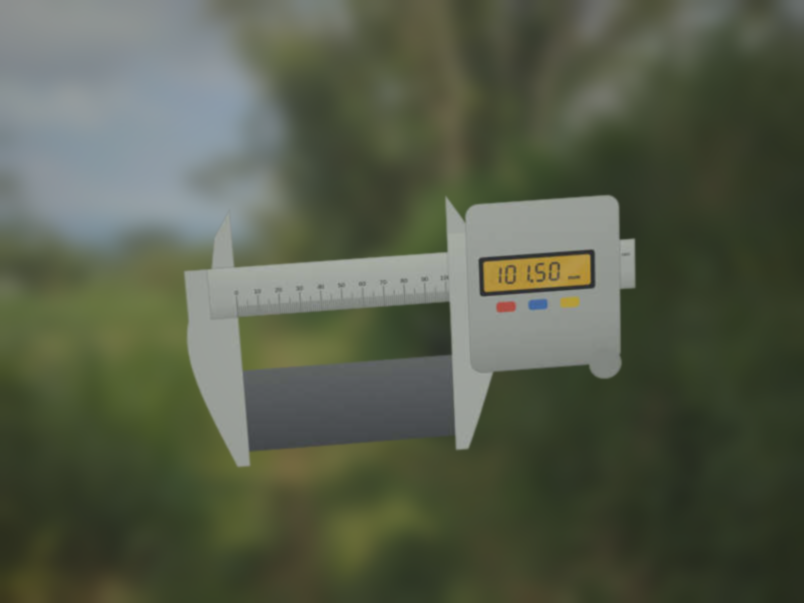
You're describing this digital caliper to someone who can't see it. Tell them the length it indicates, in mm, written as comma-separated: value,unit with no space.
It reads 101.50,mm
